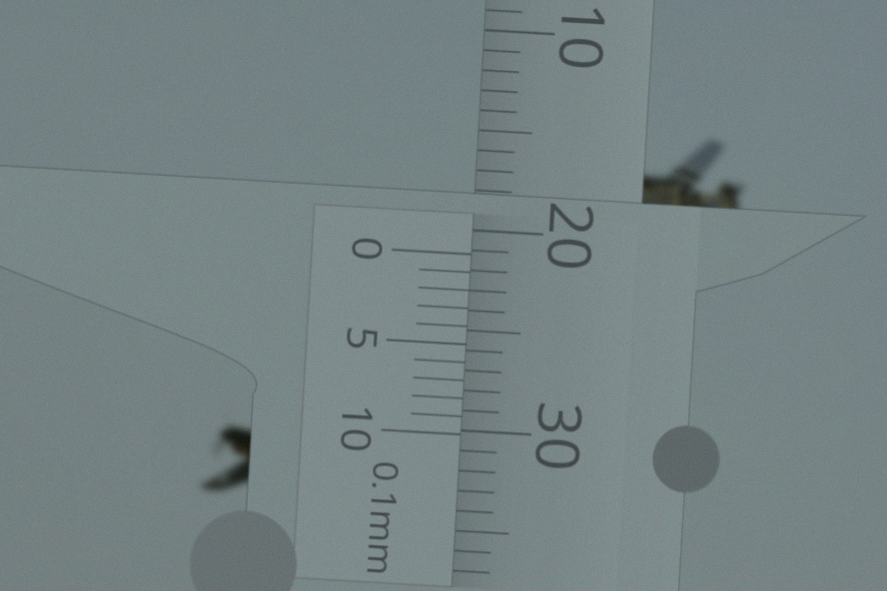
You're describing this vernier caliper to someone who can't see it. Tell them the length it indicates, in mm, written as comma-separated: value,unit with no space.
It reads 21.2,mm
